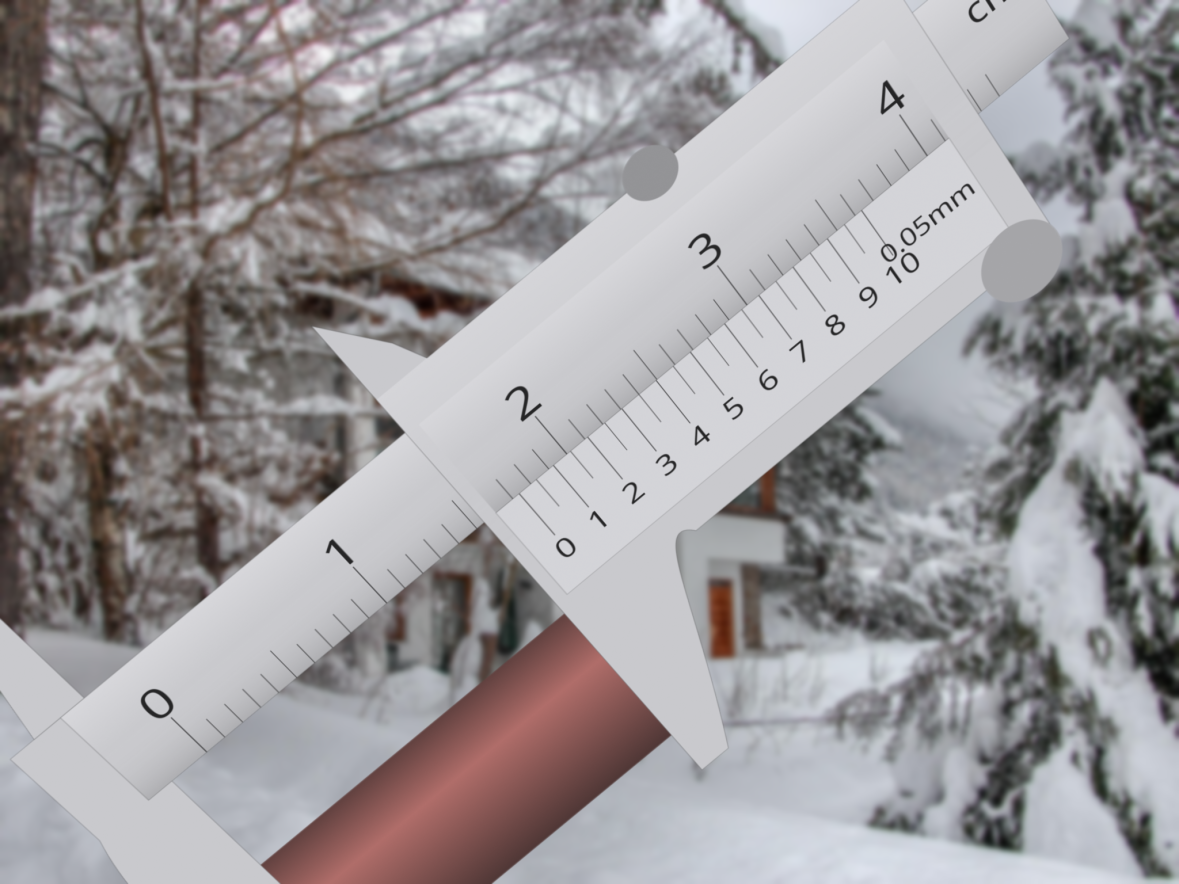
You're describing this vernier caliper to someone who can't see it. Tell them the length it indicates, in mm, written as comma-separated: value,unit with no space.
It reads 17.35,mm
